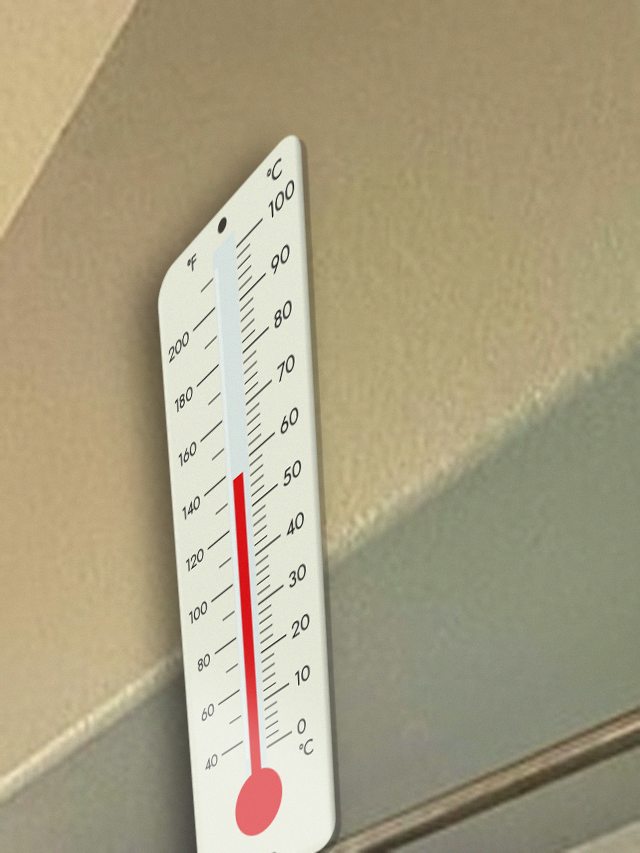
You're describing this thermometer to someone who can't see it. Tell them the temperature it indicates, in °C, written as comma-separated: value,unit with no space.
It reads 58,°C
